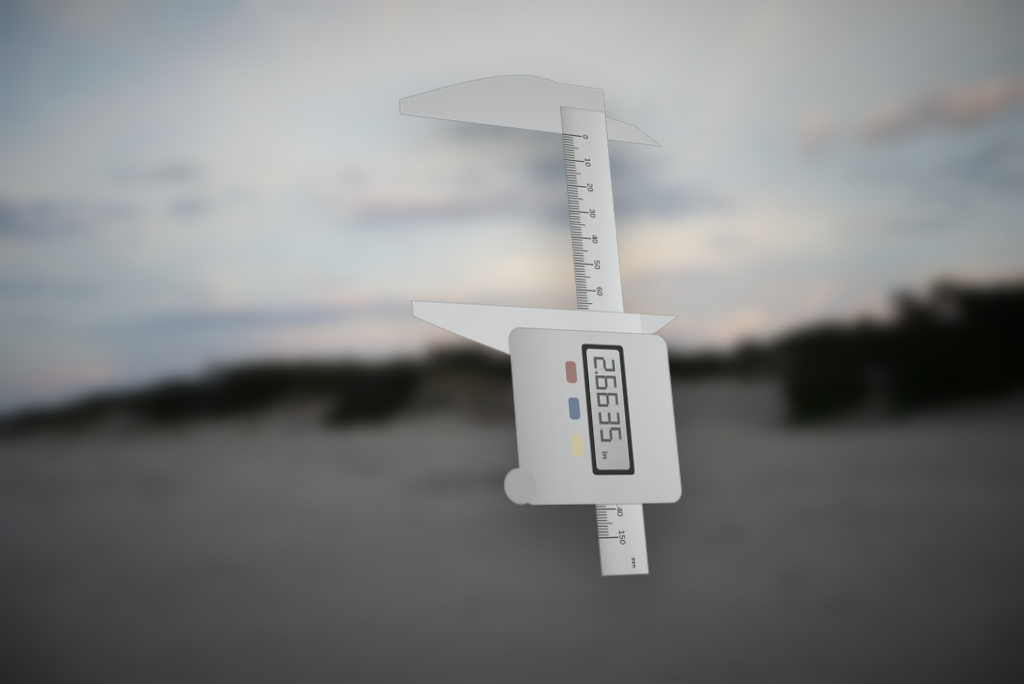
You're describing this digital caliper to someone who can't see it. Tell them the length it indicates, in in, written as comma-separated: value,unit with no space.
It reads 2.6635,in
